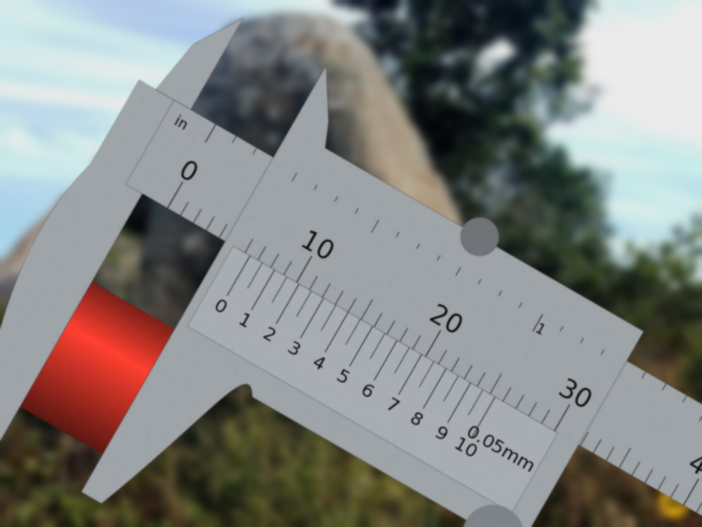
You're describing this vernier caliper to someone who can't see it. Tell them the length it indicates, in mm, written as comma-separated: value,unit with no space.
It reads 6.4,mm
